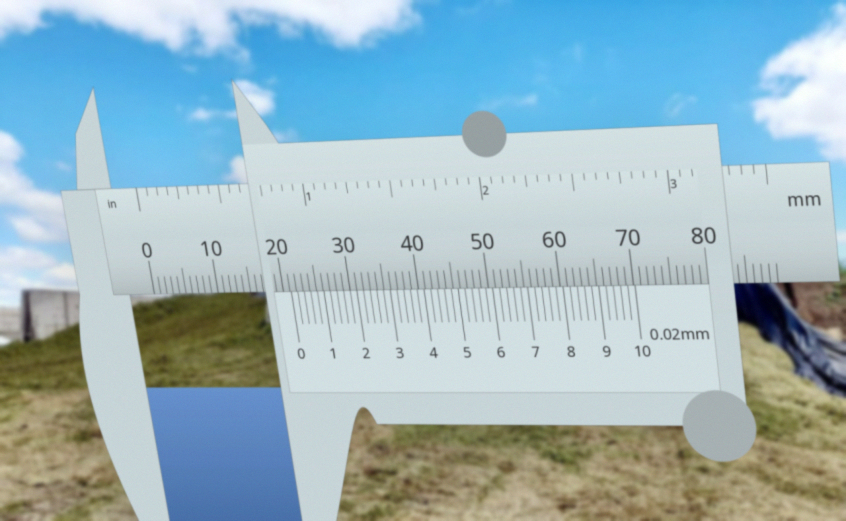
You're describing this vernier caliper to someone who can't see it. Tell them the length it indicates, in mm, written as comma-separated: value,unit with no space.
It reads 21.2,mm
